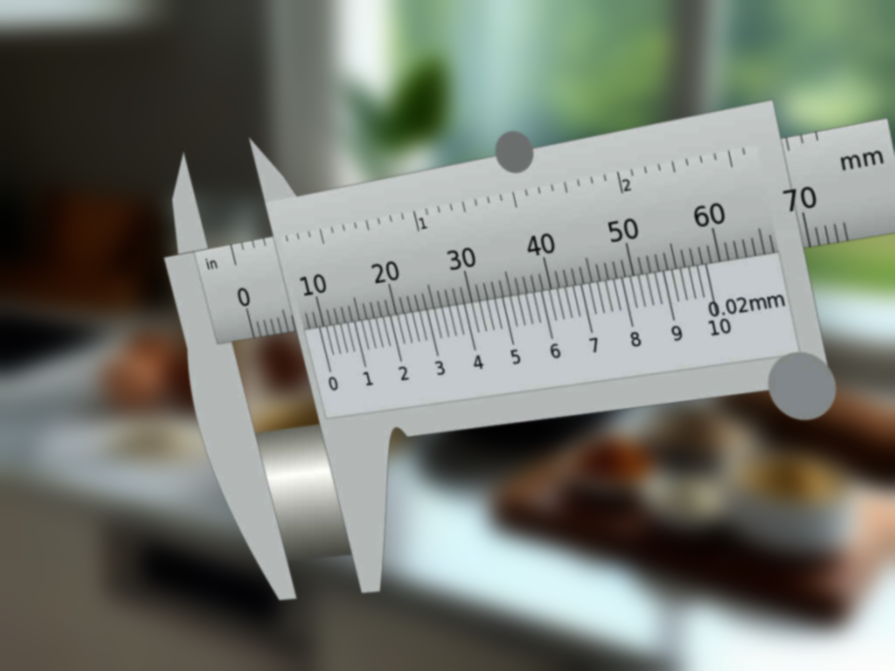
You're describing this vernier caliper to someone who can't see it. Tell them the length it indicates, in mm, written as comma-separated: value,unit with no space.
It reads 9.4,mm
